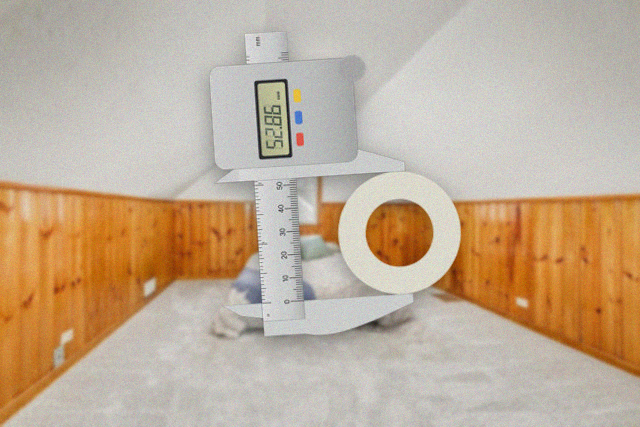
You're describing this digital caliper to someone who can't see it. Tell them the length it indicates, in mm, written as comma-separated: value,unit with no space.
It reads 52.86,mm
